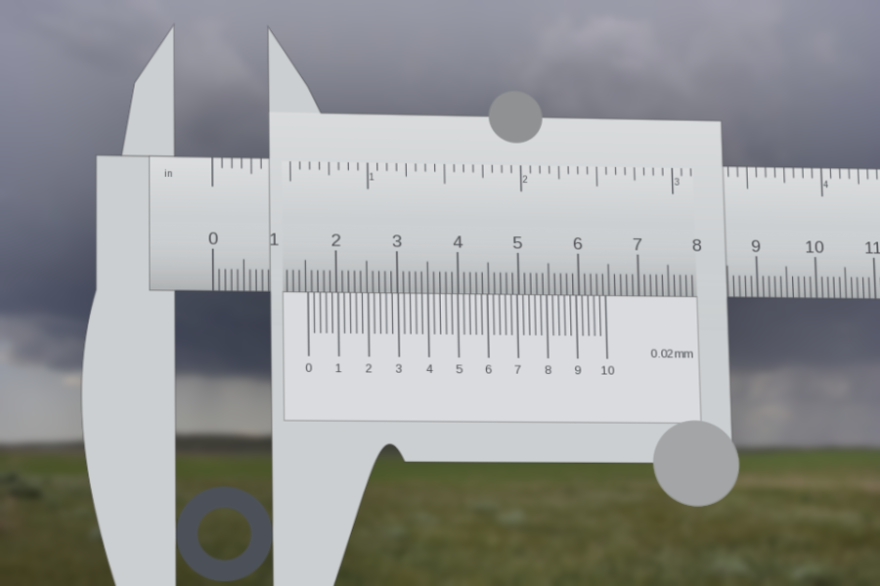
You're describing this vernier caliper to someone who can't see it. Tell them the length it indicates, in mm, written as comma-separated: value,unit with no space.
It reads 15.4,mm
